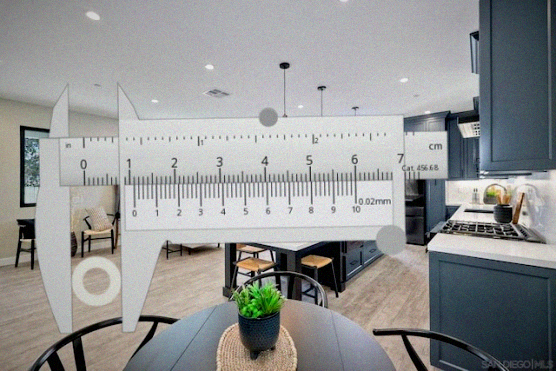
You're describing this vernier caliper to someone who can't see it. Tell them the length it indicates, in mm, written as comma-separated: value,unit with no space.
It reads 11.0,mm
